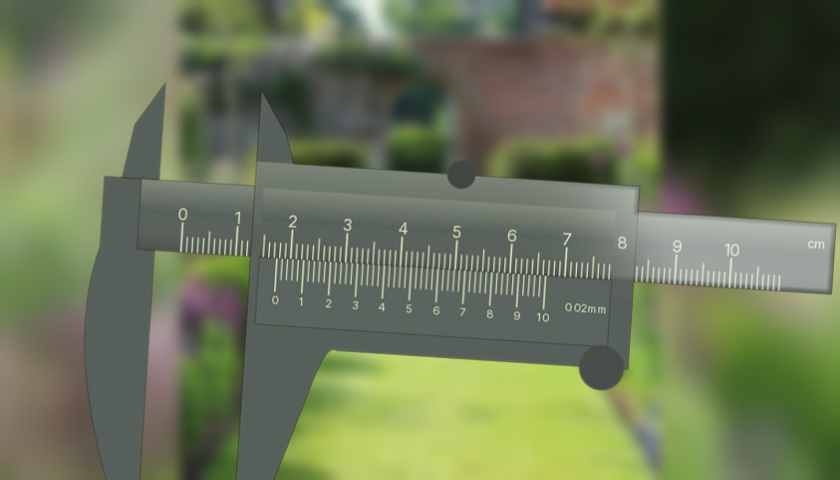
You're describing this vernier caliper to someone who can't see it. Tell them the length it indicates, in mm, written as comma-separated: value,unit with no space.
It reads 17.5,mm
